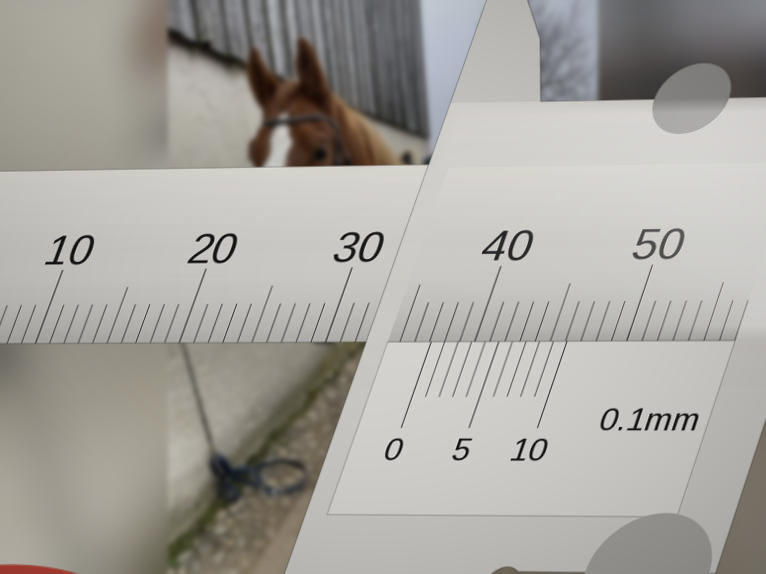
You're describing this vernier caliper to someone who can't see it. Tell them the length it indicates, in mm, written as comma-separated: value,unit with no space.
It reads 37.1,mm
